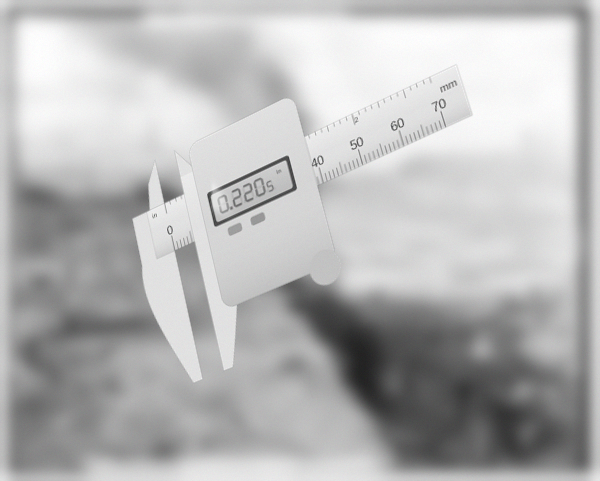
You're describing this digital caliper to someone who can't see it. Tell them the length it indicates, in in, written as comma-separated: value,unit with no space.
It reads 0.2205,in
